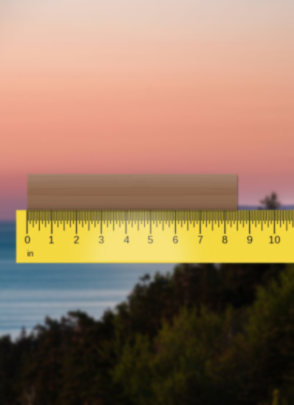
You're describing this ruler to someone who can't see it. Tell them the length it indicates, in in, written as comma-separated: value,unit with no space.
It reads 8.5,in
